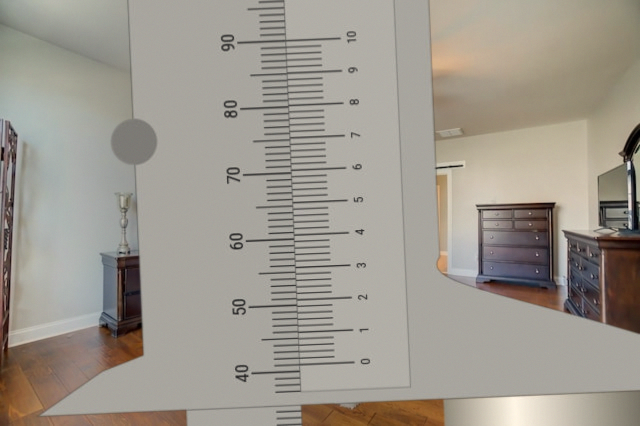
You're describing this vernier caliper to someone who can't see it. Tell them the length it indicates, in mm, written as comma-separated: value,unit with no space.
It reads 41.0,mm
